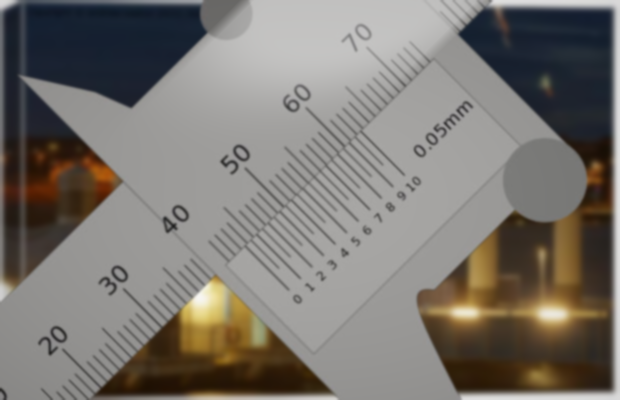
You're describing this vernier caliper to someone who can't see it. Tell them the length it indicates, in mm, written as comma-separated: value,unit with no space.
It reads 43.6,mm
